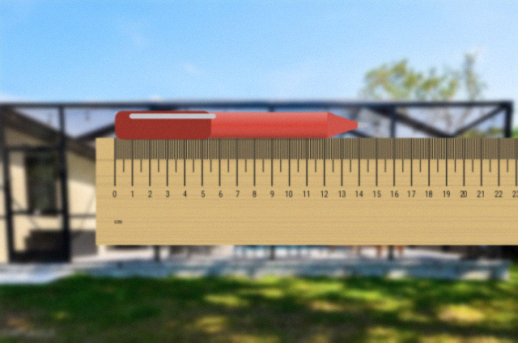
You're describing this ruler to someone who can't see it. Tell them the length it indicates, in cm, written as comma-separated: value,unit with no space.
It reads 14.5,cm
